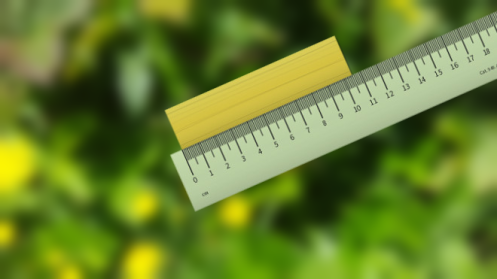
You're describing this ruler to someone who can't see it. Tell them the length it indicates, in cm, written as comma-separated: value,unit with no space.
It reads 10.5,cm
